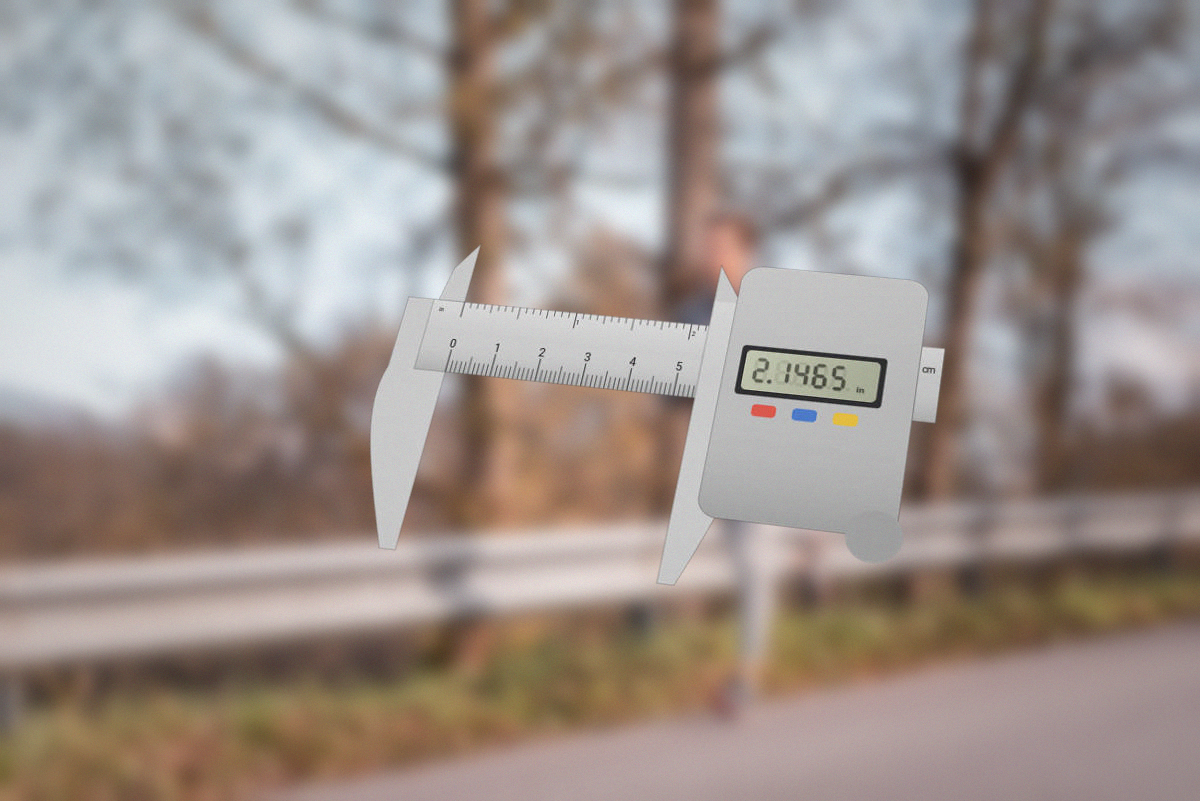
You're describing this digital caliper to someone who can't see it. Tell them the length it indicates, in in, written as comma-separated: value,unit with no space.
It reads 2.1465,in
